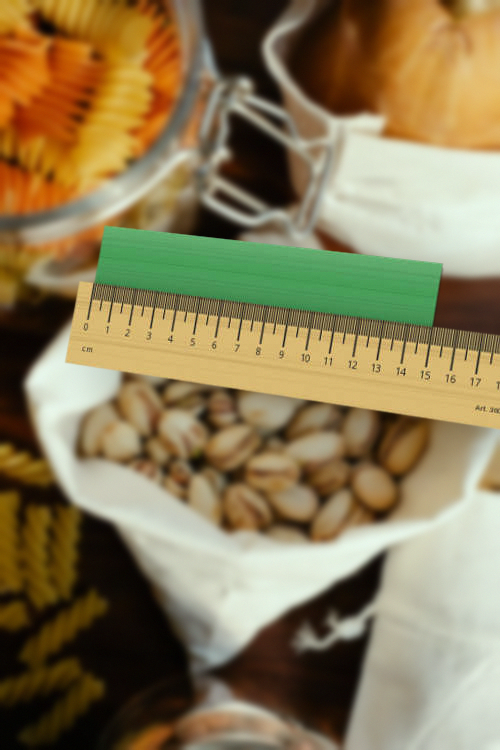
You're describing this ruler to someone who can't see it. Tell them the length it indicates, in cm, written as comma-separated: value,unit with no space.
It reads 15,cm
